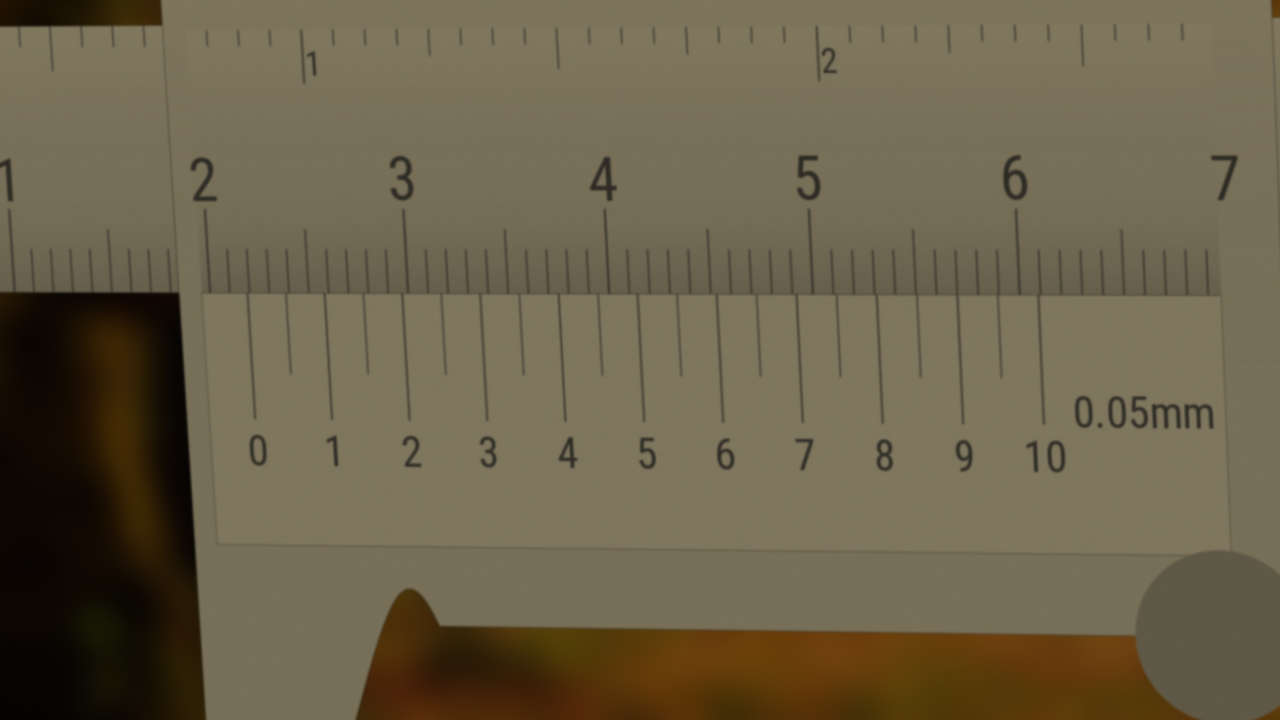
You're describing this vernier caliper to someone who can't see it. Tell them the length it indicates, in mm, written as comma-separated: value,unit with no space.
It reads 21.9,mm
